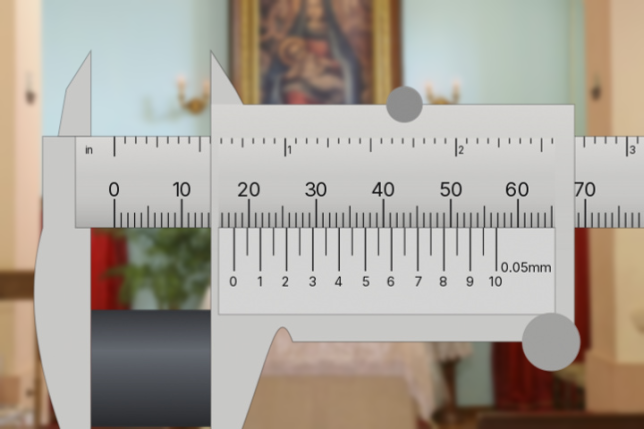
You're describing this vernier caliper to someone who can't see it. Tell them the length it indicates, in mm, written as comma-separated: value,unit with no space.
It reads 17.8,mm
